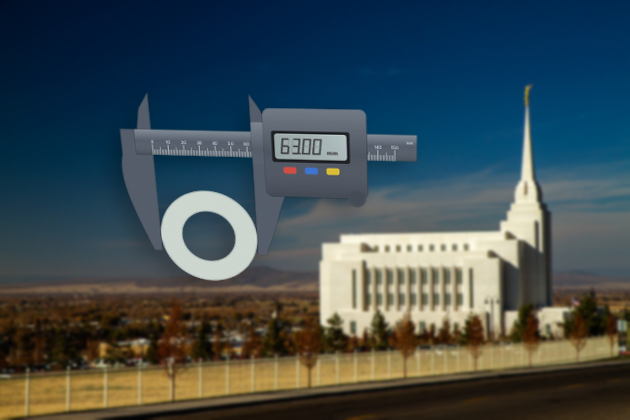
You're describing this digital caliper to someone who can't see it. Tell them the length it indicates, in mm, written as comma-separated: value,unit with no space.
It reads 63.00,mm
